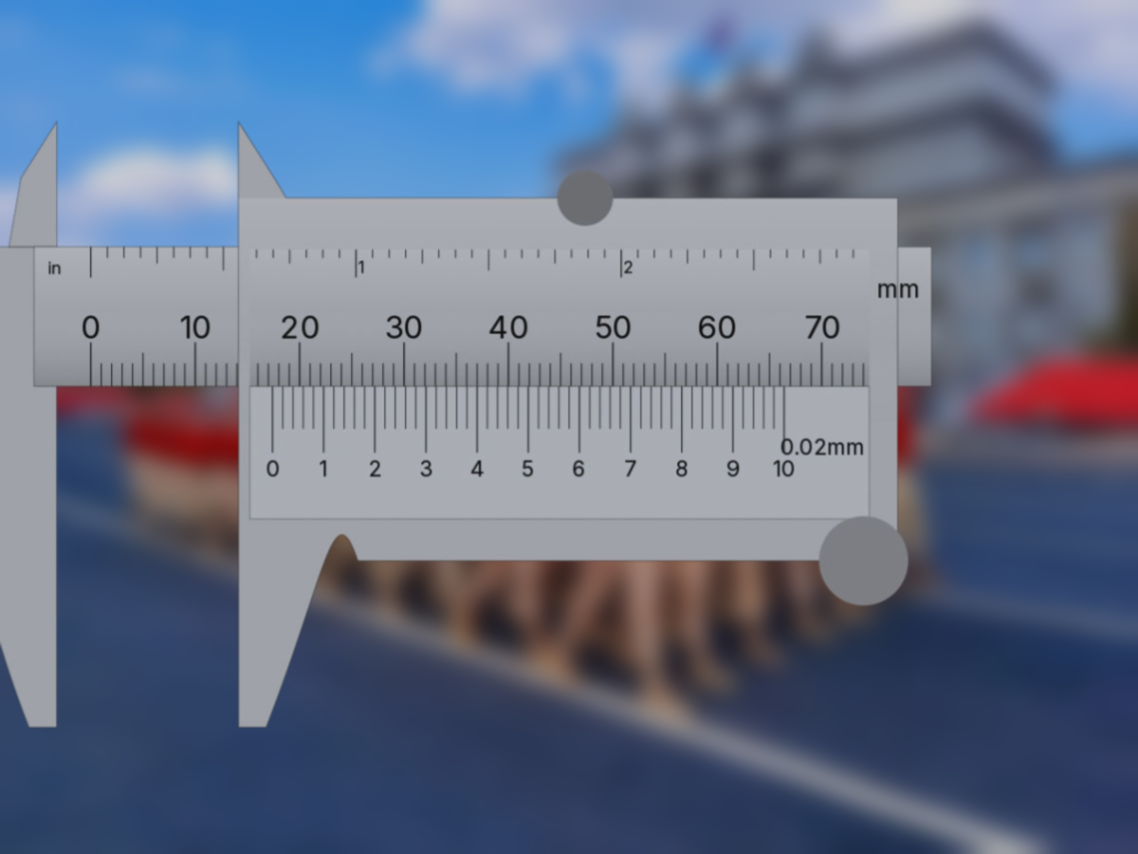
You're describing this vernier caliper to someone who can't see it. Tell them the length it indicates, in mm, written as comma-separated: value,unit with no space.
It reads 17.4,mm
